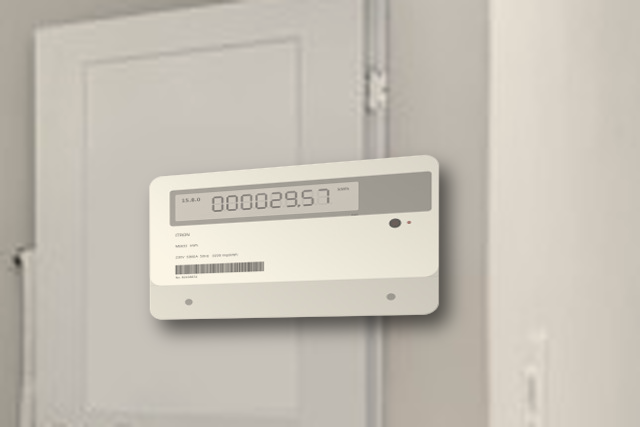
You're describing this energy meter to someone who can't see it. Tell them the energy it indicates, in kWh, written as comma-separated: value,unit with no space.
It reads 29.57,kWh
